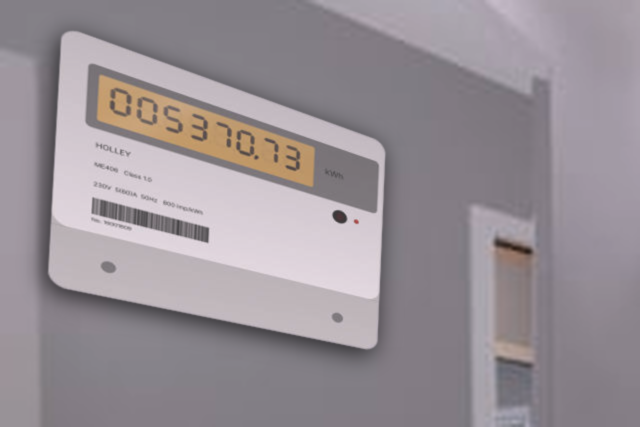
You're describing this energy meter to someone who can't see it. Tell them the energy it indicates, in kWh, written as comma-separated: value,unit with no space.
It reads 5370.73,kWh
